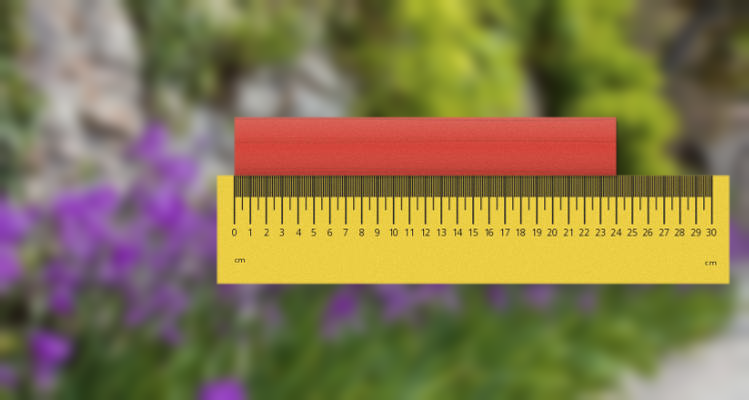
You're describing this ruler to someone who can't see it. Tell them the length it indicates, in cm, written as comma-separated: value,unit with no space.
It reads 24,cm
